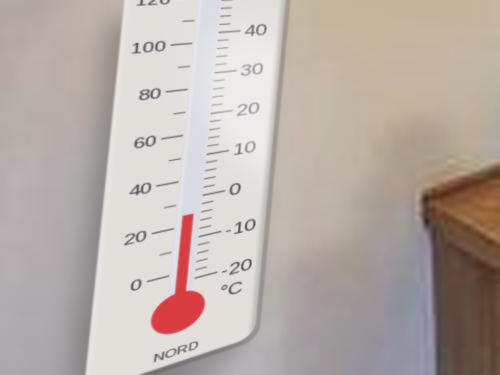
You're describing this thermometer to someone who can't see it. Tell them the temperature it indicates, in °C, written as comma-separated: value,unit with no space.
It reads -4,°C
